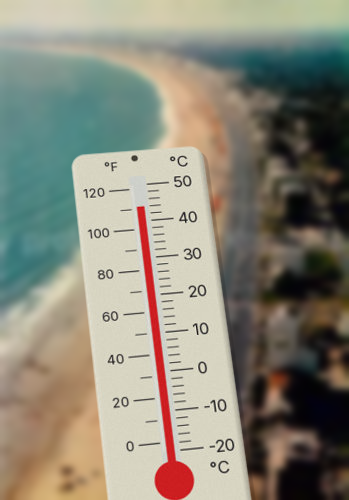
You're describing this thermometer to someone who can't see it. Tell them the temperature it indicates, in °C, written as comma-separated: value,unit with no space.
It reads 44,°C
